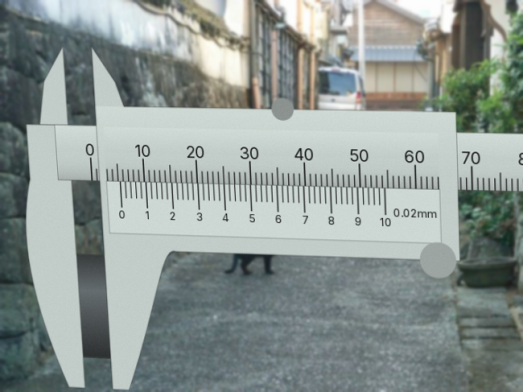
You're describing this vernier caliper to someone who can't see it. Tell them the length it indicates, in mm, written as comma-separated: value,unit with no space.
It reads 5.4,mm
